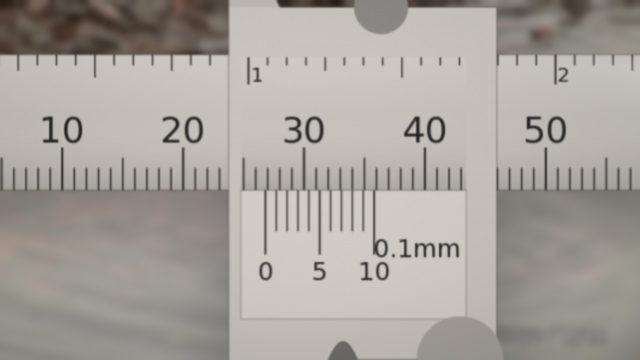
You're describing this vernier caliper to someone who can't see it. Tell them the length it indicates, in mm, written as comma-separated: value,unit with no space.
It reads 26.8,mm
